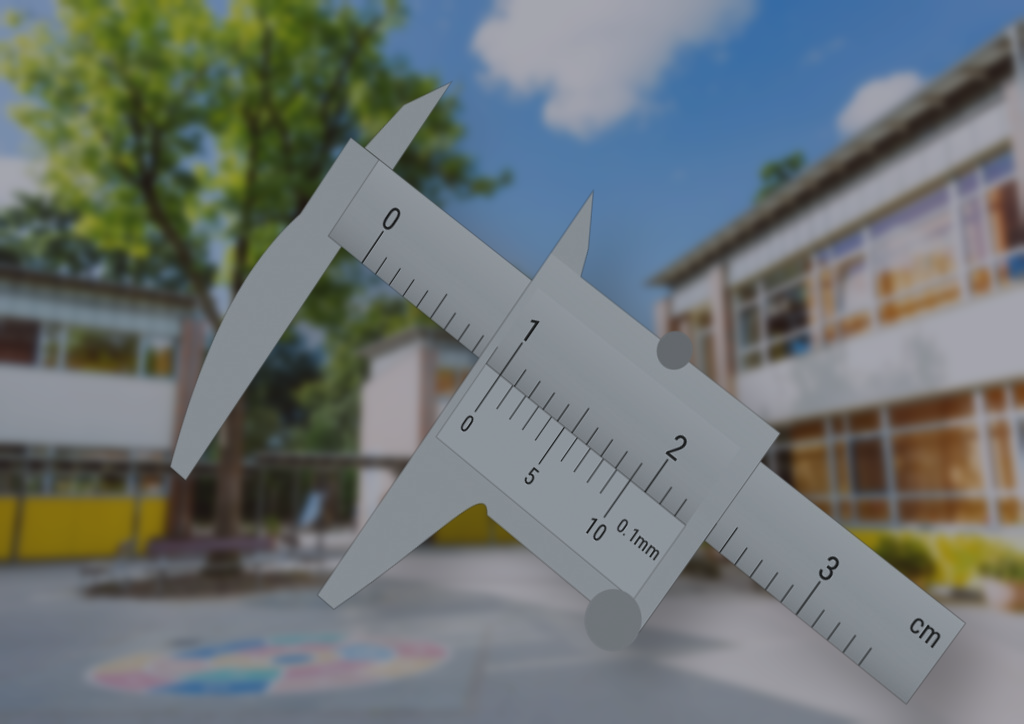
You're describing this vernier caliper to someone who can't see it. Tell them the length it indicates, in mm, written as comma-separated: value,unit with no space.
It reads 10.0,mm
